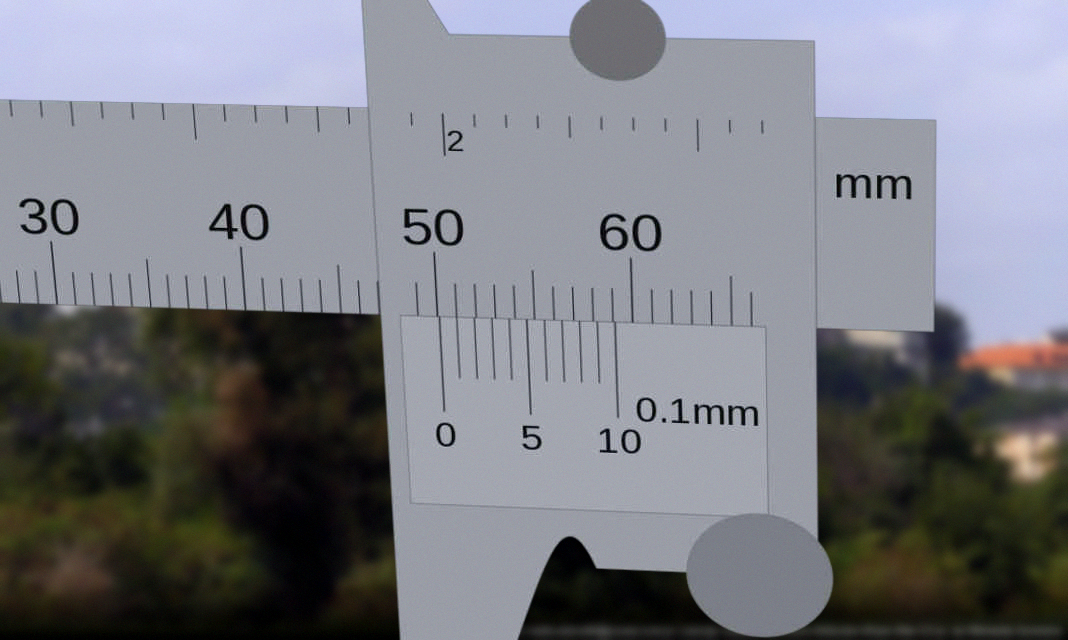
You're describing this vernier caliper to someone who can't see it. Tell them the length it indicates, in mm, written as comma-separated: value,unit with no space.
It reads 50.1,mm
